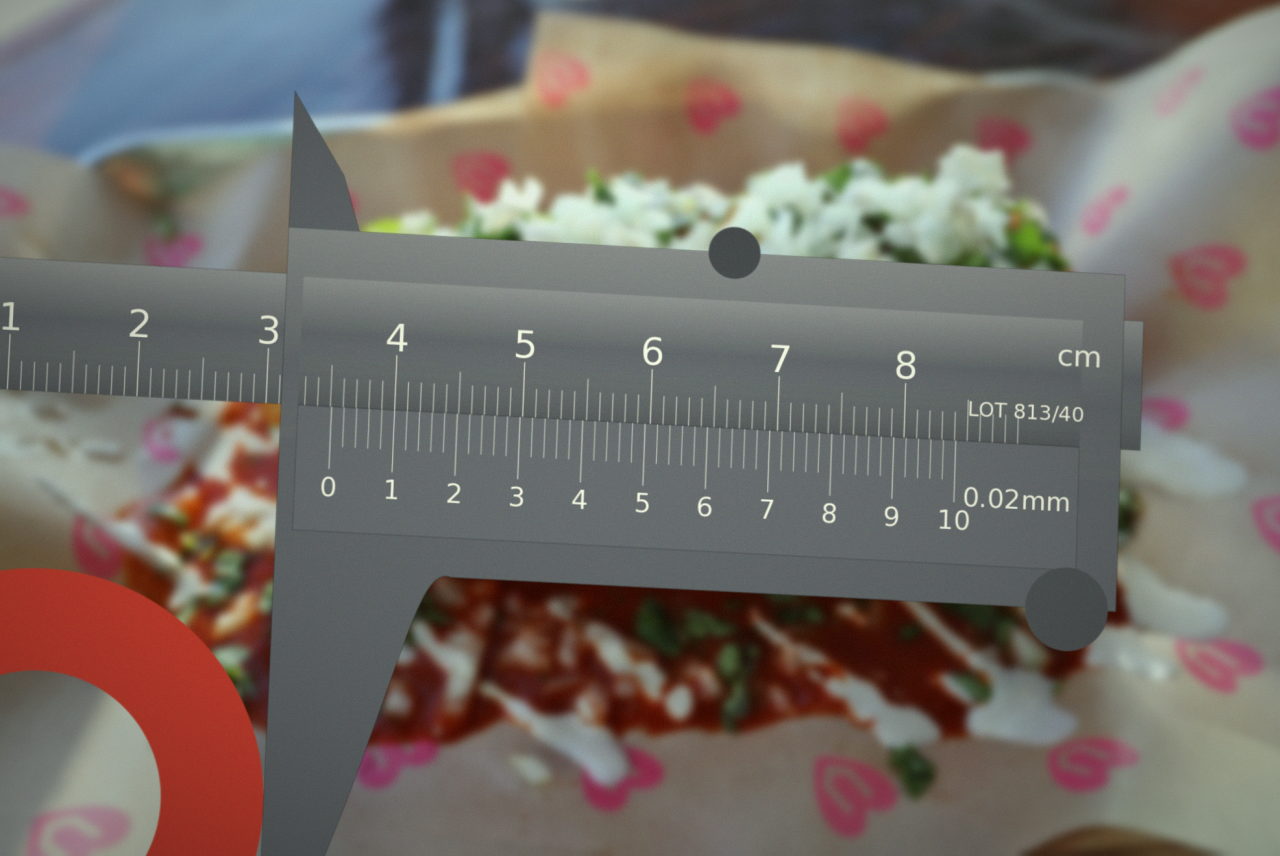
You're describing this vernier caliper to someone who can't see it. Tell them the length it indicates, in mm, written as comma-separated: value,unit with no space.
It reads 35.1,mm
